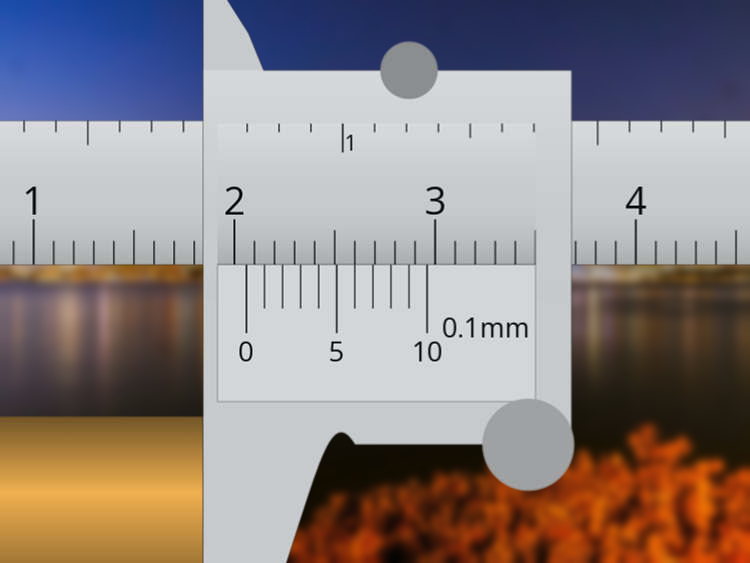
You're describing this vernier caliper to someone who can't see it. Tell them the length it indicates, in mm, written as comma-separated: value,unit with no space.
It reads 20.6,mm
